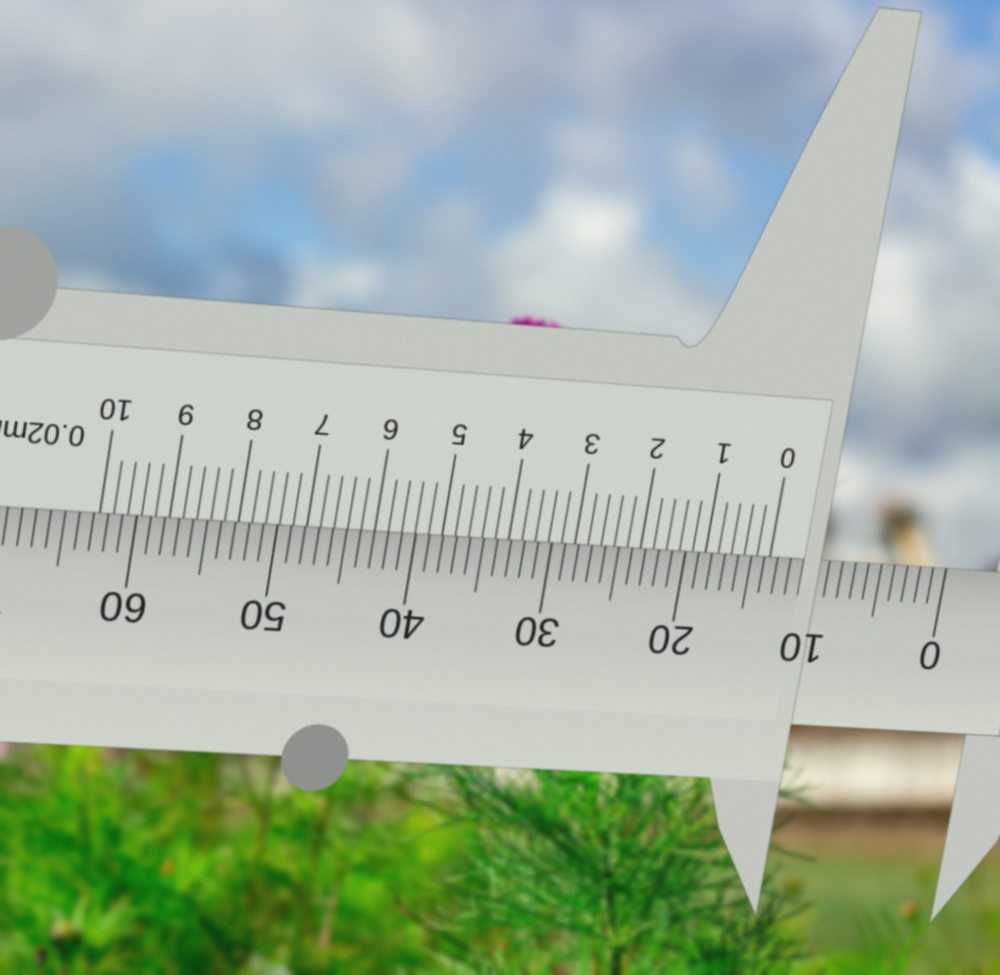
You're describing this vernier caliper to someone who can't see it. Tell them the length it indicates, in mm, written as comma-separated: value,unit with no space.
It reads 13.6,mm
